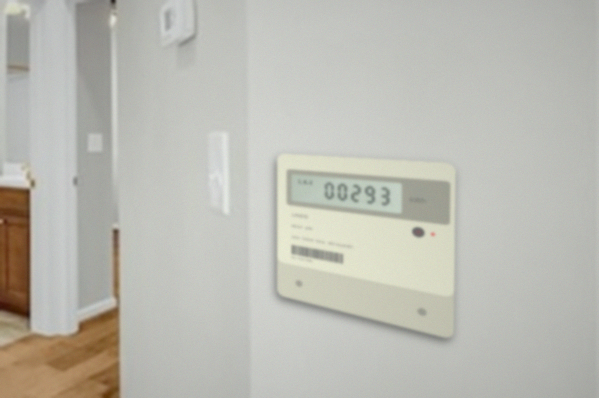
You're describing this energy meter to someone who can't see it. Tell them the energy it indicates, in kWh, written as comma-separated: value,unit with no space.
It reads 293,kWh
